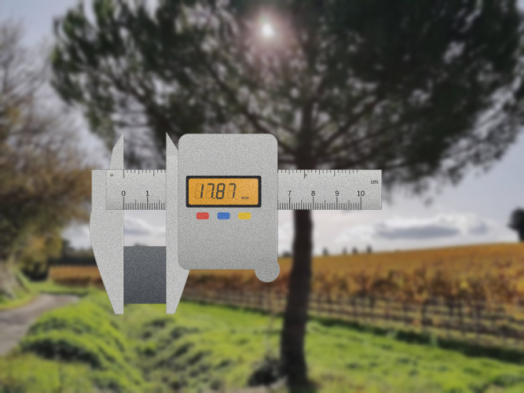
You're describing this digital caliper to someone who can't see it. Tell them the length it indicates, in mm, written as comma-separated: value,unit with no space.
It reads 17.87,mm
